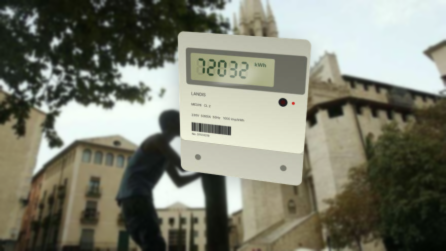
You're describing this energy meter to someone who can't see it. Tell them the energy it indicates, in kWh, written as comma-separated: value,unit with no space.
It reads 72032,kWh
